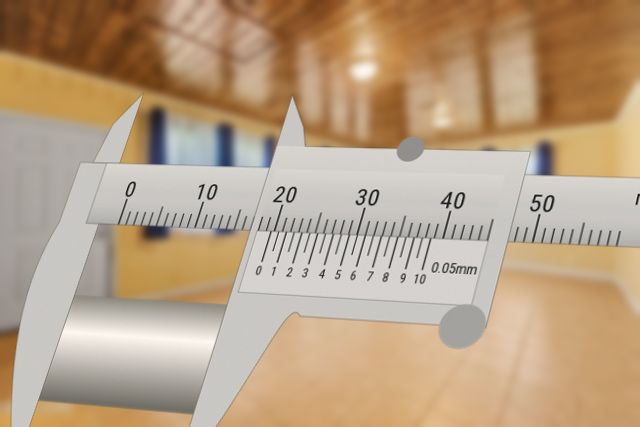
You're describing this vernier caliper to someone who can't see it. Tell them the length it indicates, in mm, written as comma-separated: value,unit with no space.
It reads 19.6,mm
